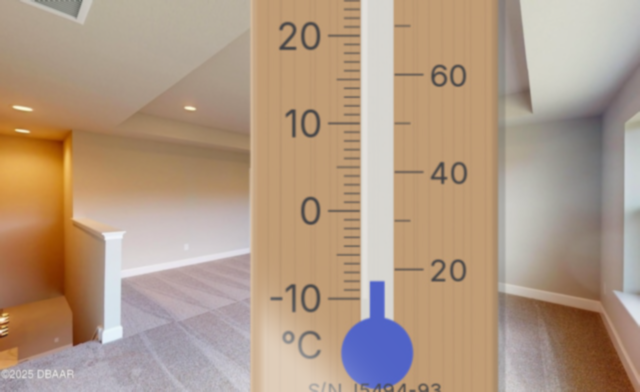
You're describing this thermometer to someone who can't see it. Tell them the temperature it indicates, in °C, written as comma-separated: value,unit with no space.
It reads -8,°C
